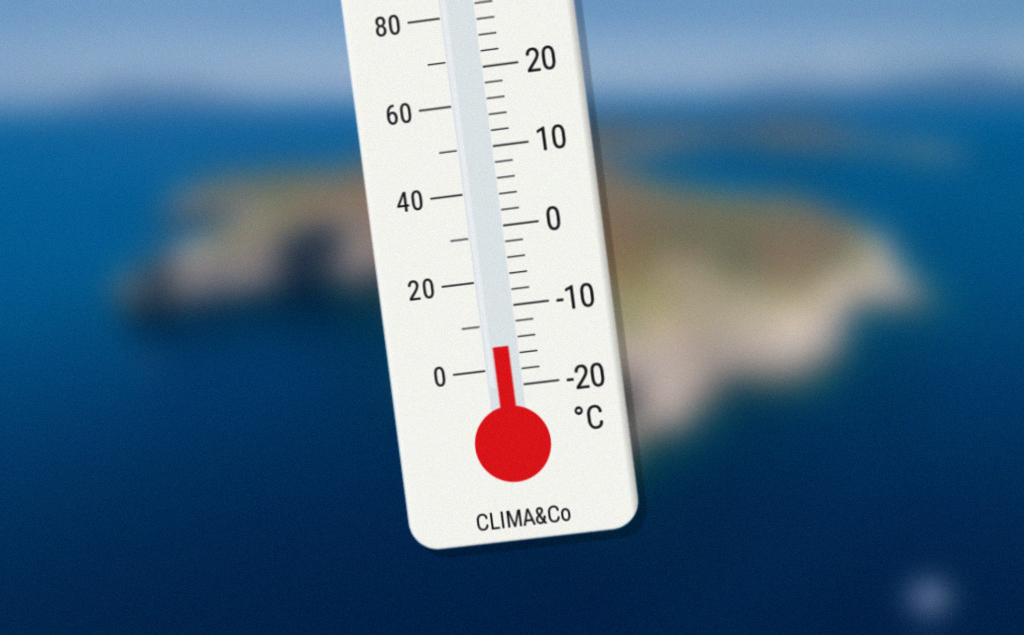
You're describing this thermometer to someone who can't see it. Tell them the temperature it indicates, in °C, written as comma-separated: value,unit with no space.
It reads -15,°C
